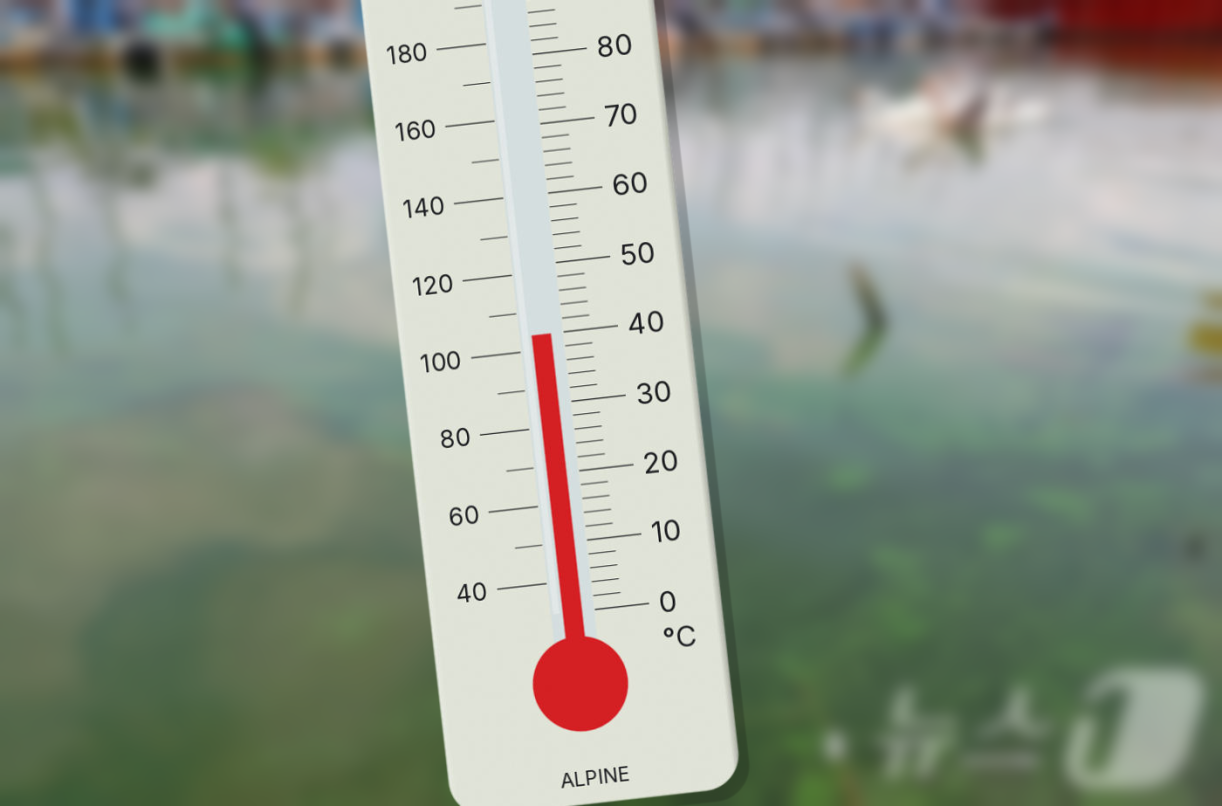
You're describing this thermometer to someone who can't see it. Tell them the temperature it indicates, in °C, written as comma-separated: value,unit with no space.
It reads 40,°C
